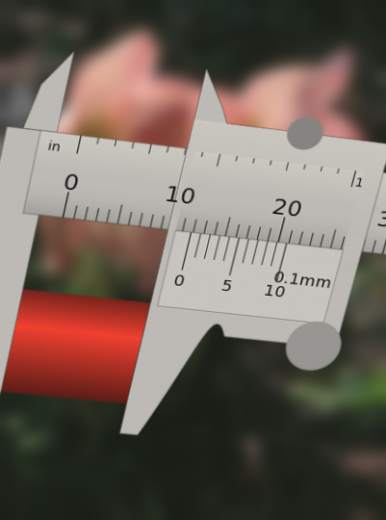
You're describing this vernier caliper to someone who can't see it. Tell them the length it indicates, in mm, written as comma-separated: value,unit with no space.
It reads 11.8,mm
